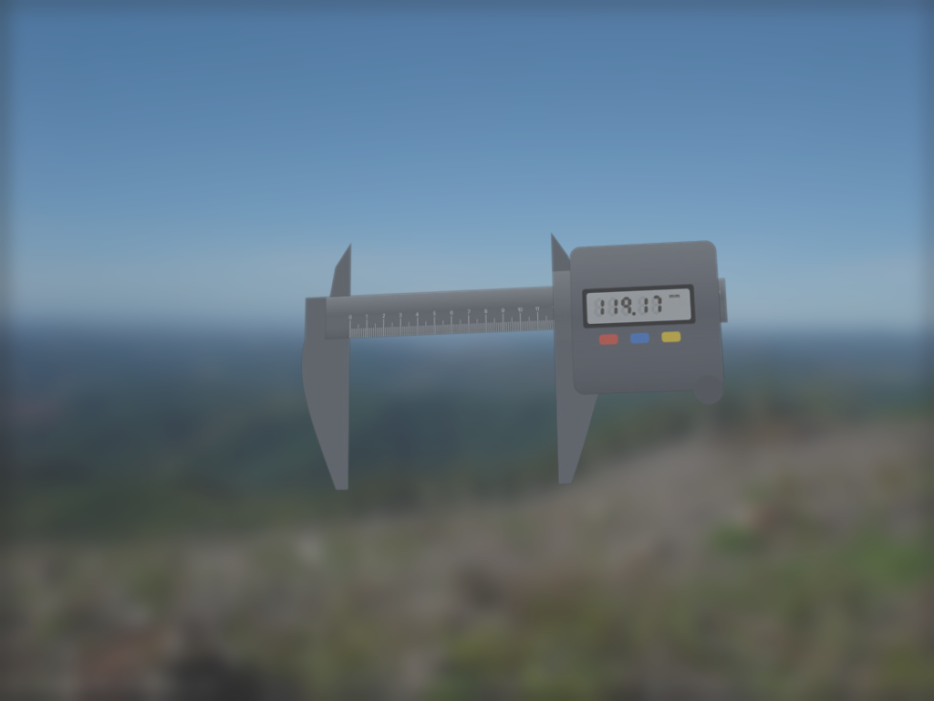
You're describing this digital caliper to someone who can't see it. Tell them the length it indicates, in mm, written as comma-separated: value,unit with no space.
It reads 119.17,mm
